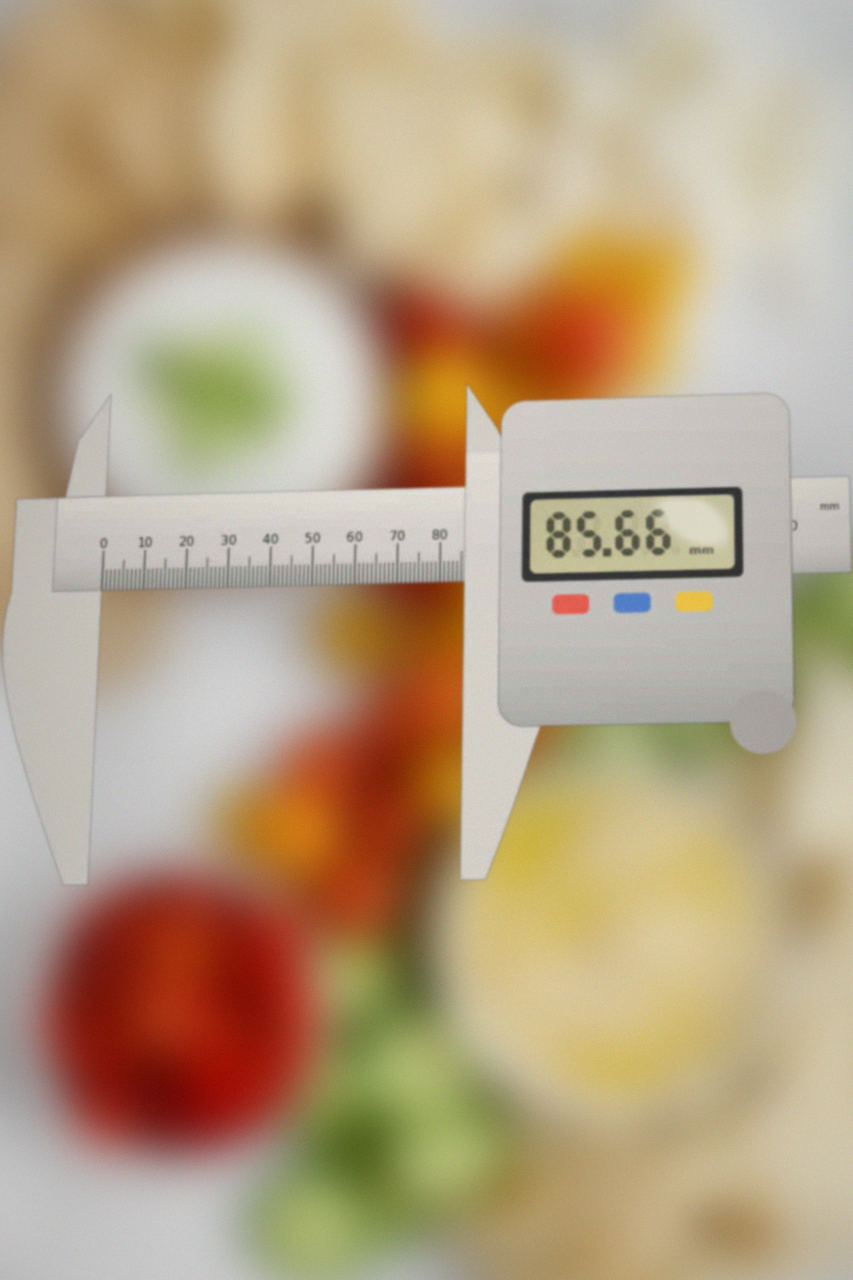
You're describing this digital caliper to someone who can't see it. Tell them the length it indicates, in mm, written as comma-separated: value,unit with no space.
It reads 85.66,mm
